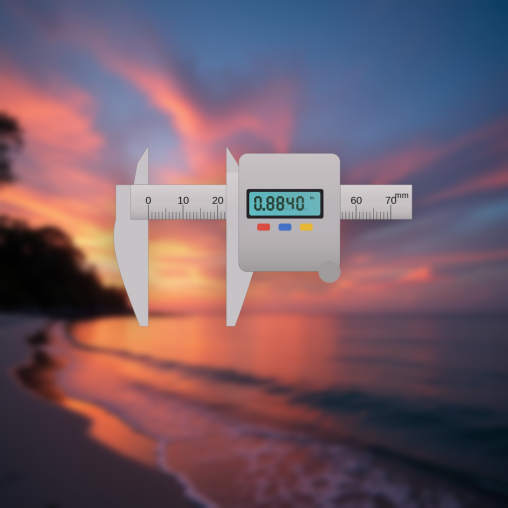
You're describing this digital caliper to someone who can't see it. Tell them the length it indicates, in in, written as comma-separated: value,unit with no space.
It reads 0.8840,in
